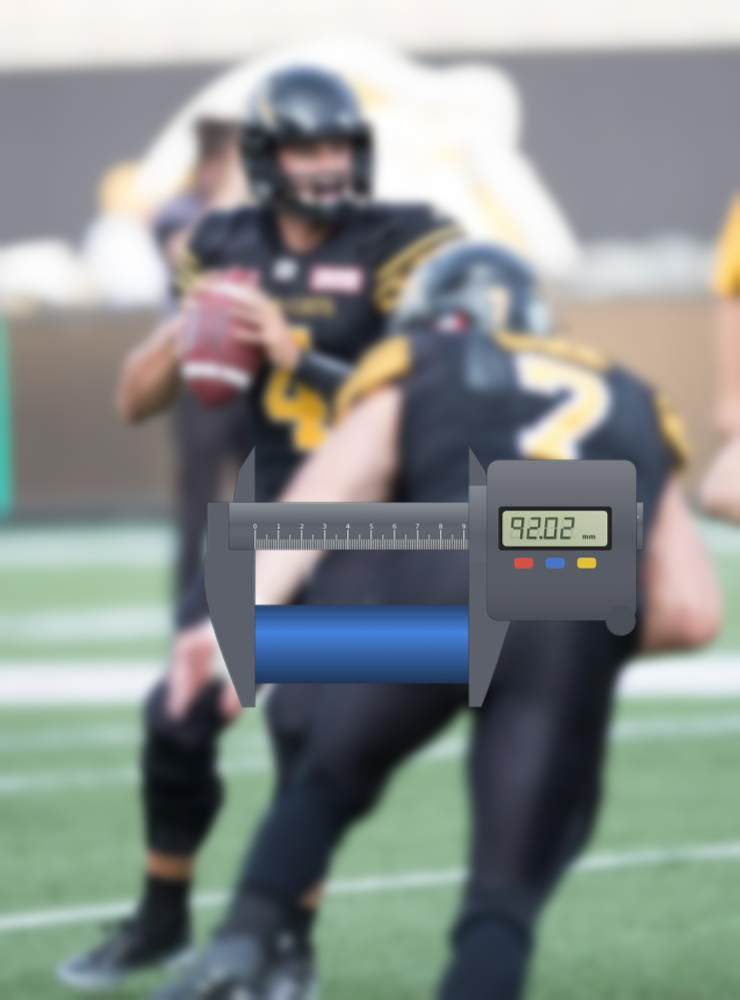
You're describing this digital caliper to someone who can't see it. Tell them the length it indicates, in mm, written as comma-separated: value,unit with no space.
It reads 92.02,mm
